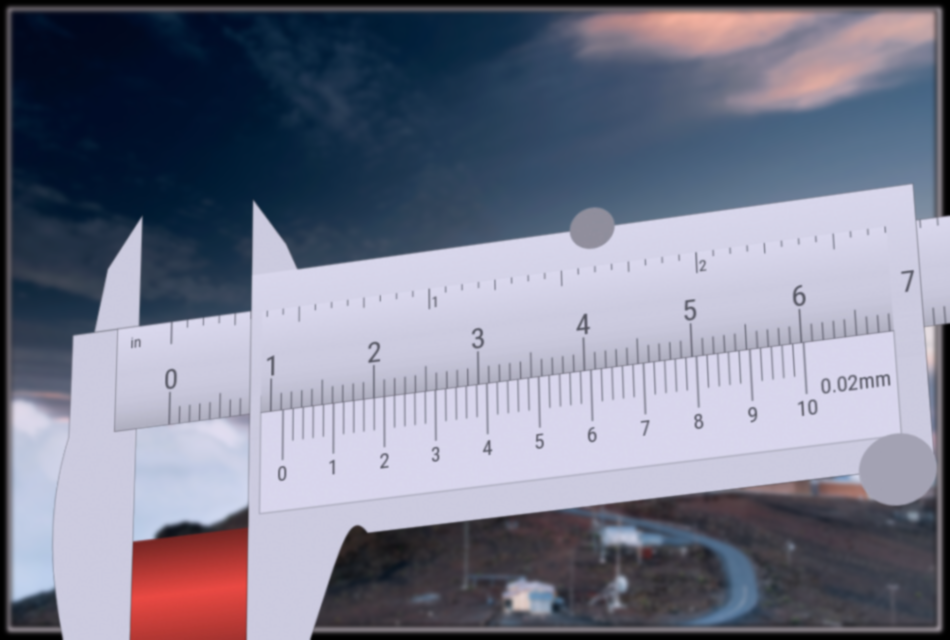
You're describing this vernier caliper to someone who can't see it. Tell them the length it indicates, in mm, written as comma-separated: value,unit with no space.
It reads 11.2,mm
